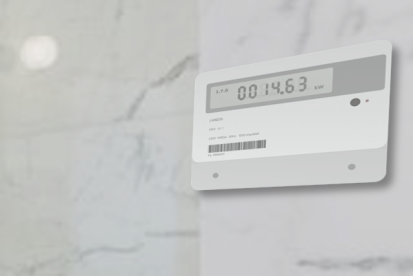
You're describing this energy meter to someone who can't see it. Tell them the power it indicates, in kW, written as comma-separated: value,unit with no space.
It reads 14.63,kW
